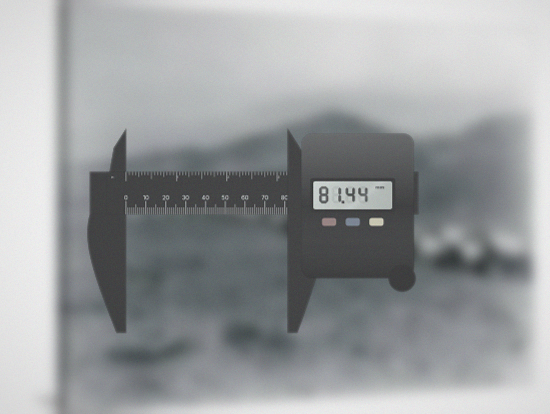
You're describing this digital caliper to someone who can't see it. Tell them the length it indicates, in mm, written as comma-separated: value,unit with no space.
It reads 81.44,mm
